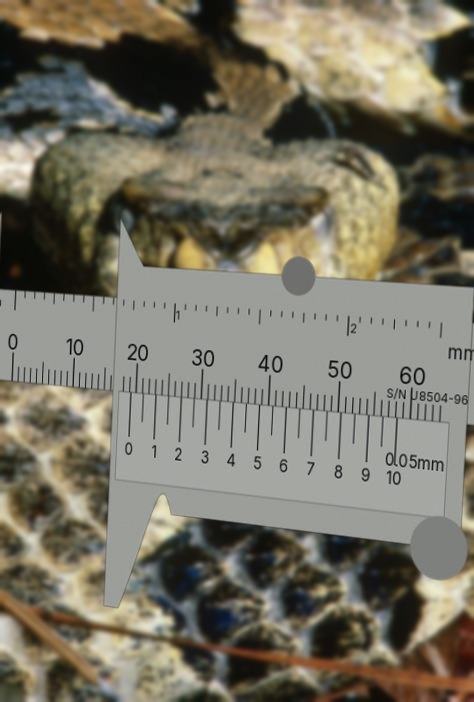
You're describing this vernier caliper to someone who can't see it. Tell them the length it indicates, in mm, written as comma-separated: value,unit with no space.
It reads 19.2,mm
